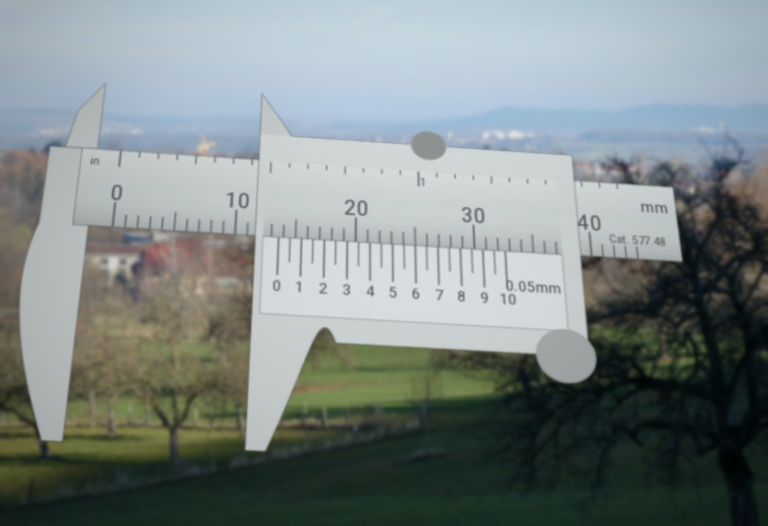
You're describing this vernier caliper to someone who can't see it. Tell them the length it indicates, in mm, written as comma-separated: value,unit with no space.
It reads 13.6,mm
